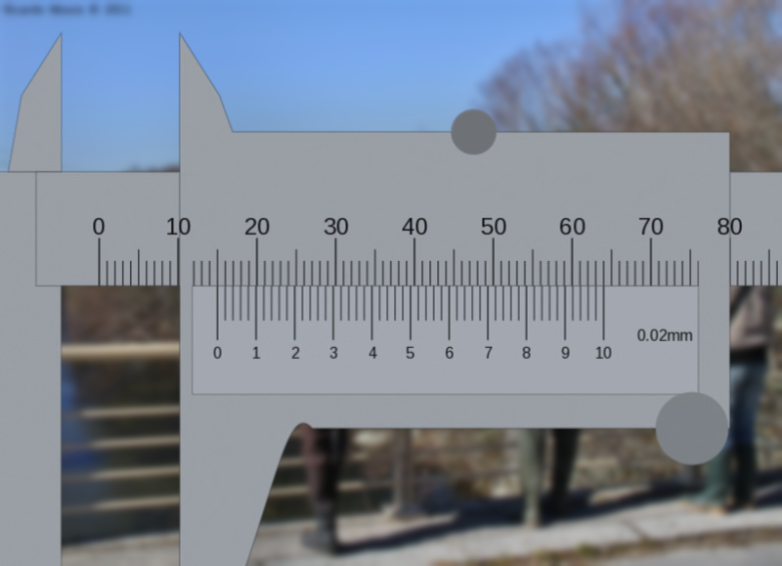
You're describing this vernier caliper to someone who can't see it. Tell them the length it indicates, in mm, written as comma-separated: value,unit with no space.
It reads 15.0,mm
